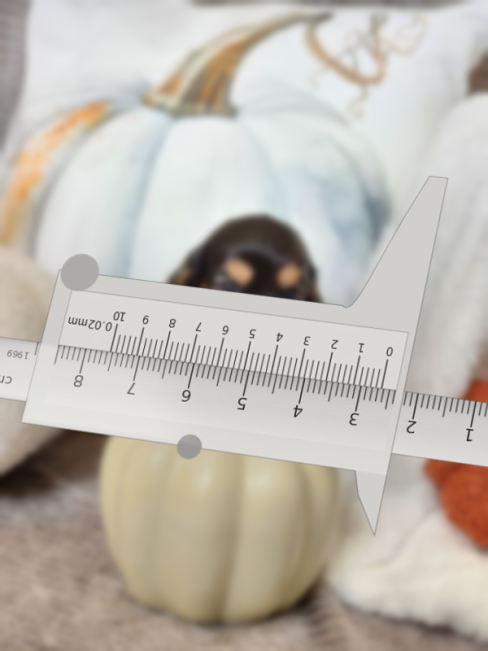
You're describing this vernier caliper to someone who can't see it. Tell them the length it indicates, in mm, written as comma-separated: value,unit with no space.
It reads 26.4,mm
